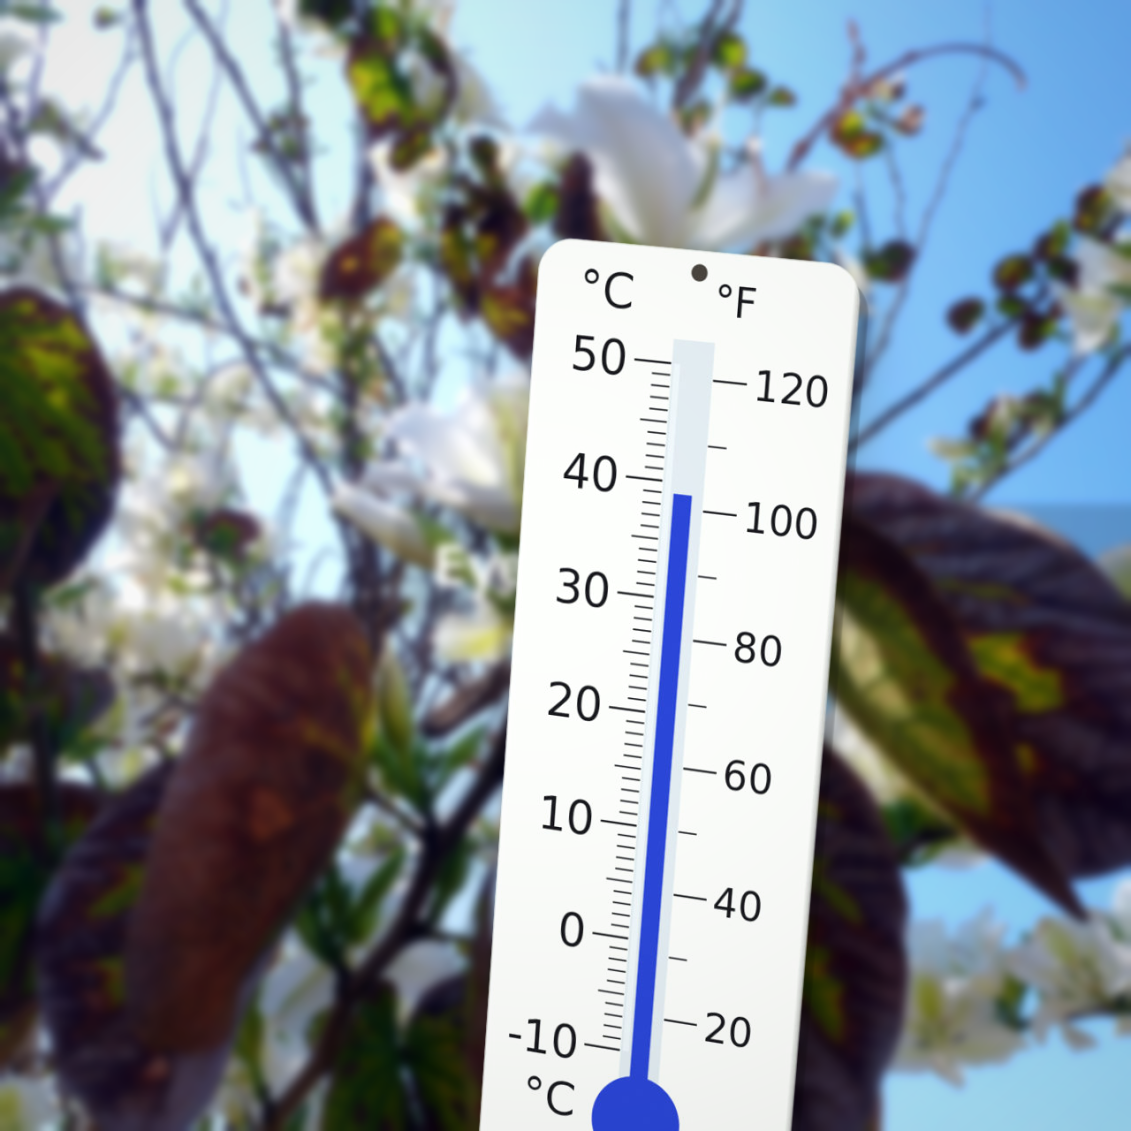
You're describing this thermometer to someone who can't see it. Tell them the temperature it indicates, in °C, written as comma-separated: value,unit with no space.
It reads 39,°C
